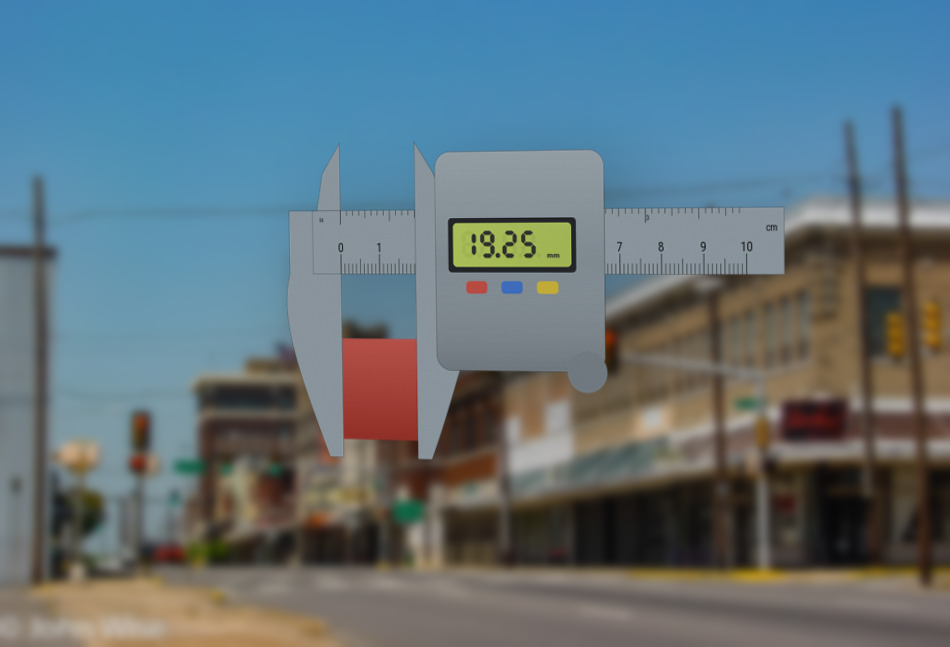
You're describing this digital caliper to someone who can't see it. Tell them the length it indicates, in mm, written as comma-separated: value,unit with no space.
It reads 19.25,mm
